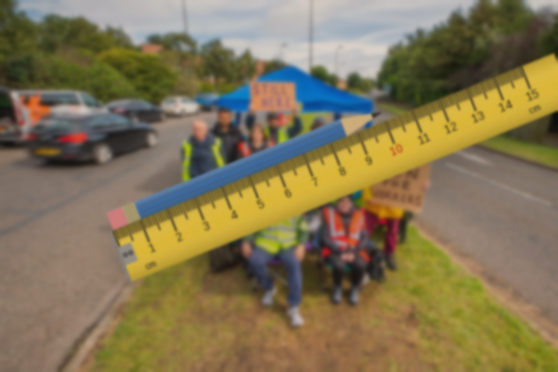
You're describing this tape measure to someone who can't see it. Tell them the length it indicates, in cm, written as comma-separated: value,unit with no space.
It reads 10,cm
